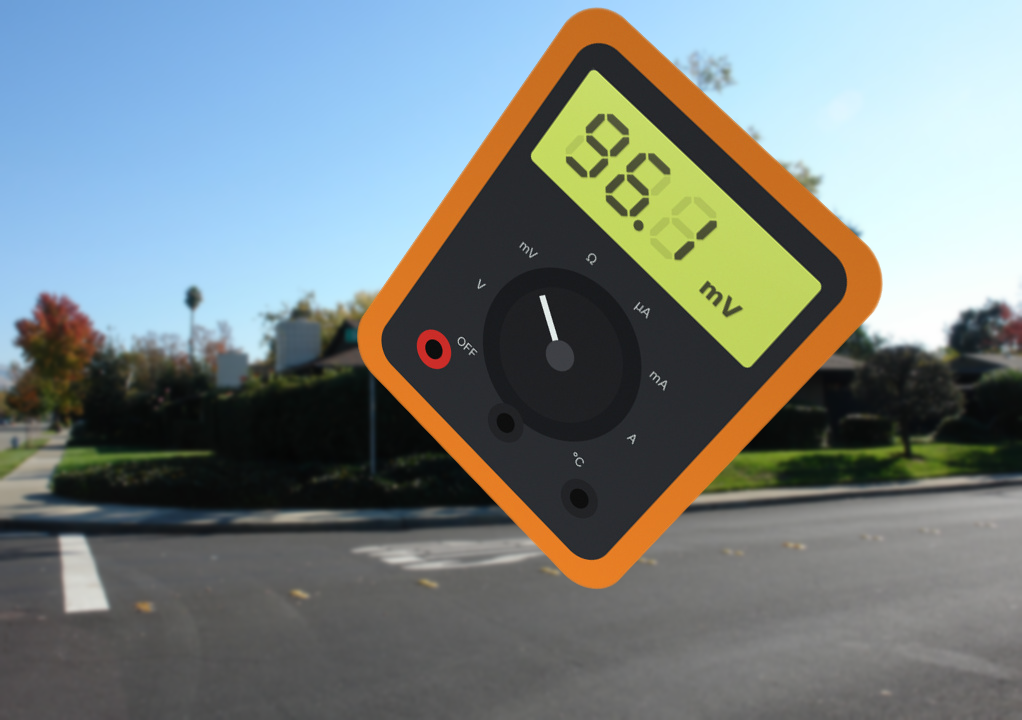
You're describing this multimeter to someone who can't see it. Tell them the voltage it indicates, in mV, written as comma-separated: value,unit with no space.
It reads 96.1,mV
